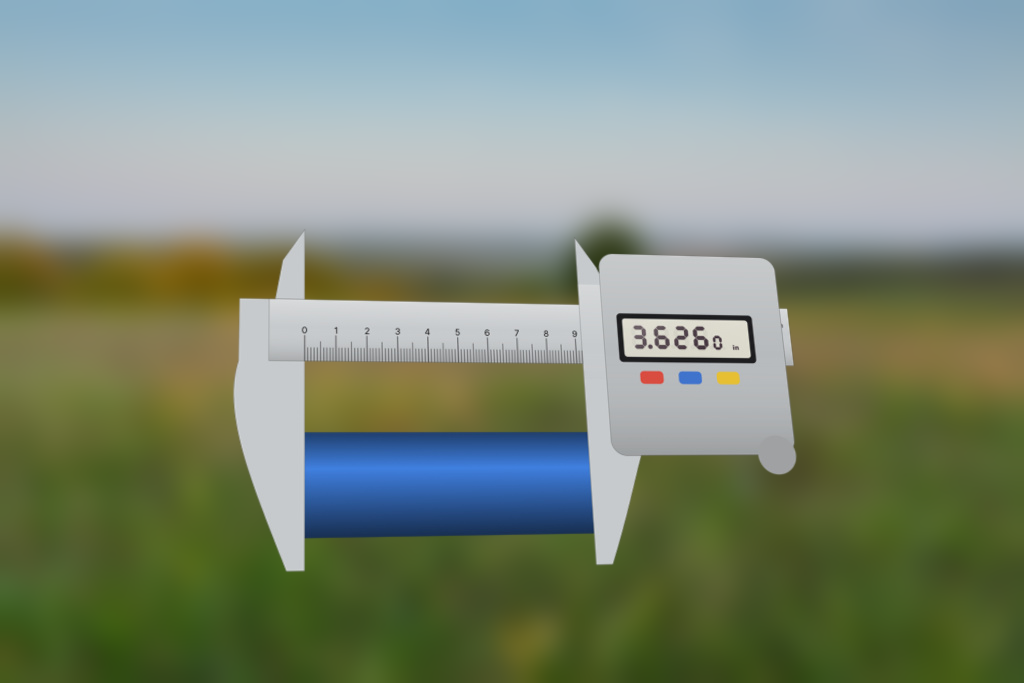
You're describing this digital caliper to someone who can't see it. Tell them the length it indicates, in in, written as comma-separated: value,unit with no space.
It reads 3.6260,in
